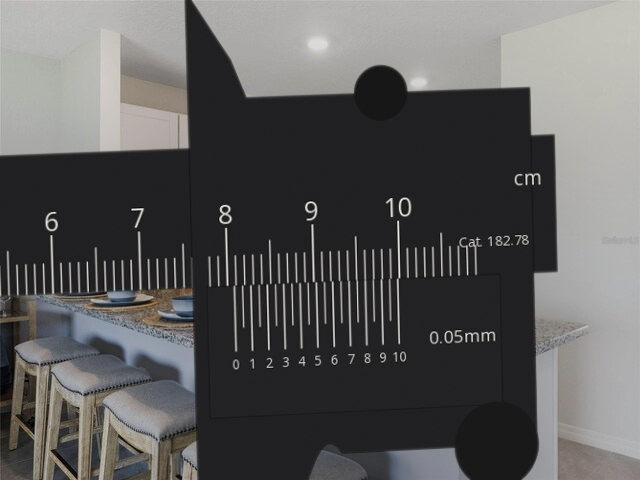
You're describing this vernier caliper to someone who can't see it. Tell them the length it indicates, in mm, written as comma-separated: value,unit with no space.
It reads 80.8,mm
